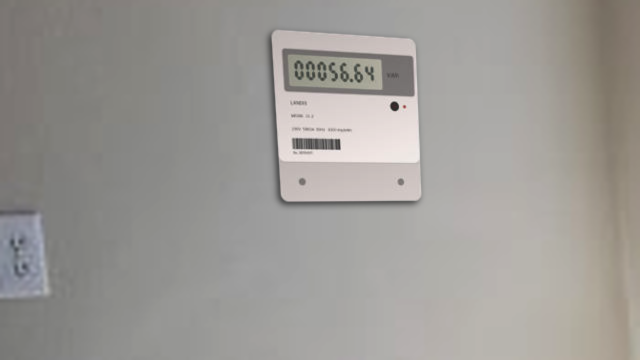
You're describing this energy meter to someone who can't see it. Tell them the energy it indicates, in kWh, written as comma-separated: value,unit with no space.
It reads 56.64,kWh
